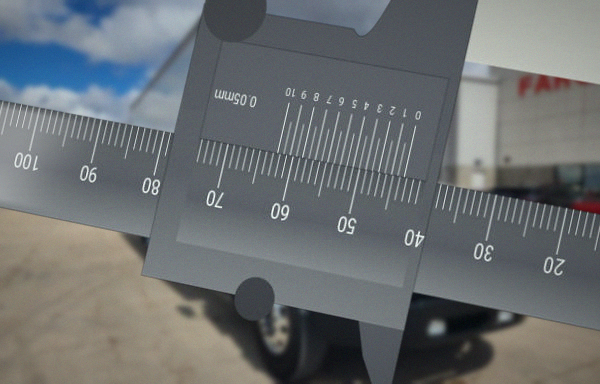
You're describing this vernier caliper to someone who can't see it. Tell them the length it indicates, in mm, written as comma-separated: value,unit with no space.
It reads 43.4,mm
